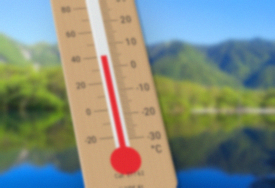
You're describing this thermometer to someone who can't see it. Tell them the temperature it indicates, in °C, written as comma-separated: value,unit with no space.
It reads 5,°C
